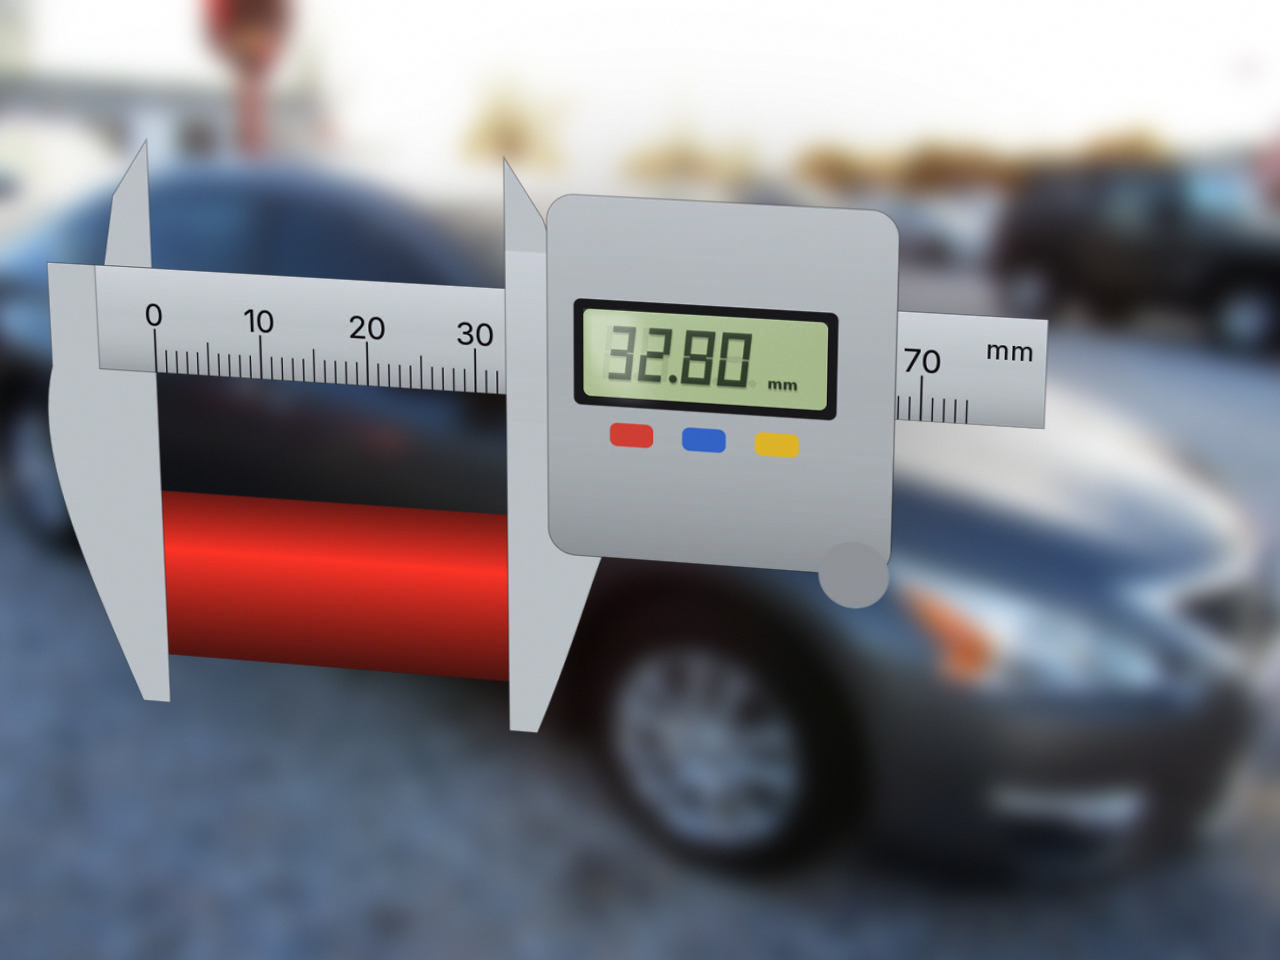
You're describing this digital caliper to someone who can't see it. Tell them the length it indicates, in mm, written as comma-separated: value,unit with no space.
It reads 32.80,mm
